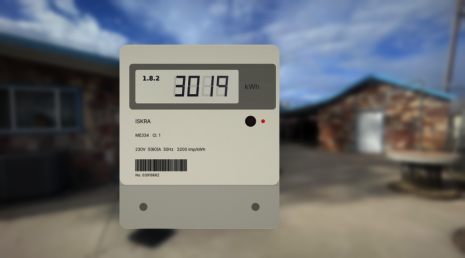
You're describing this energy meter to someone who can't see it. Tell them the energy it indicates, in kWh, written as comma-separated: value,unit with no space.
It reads 3019,kWh
